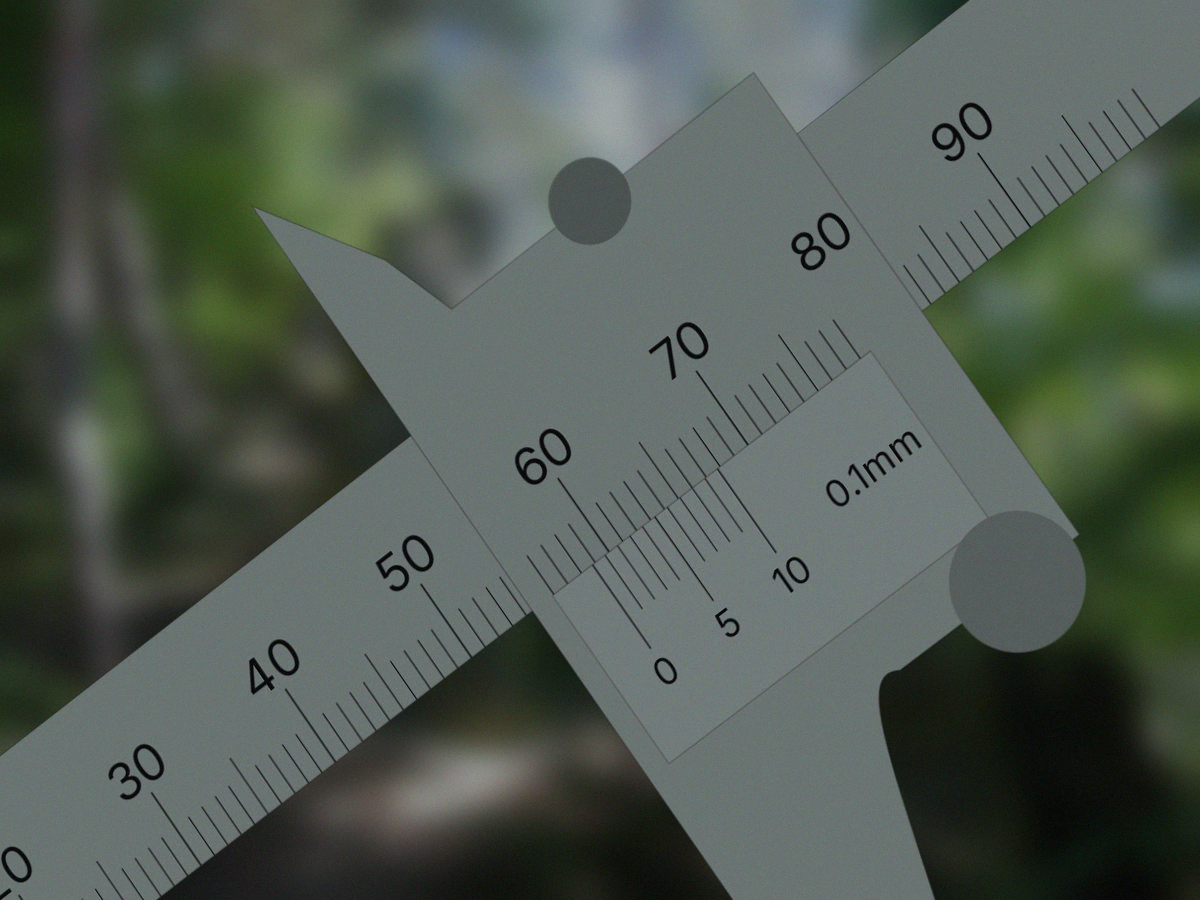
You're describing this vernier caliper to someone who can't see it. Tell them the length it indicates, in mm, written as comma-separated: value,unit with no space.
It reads 58.8,mm
